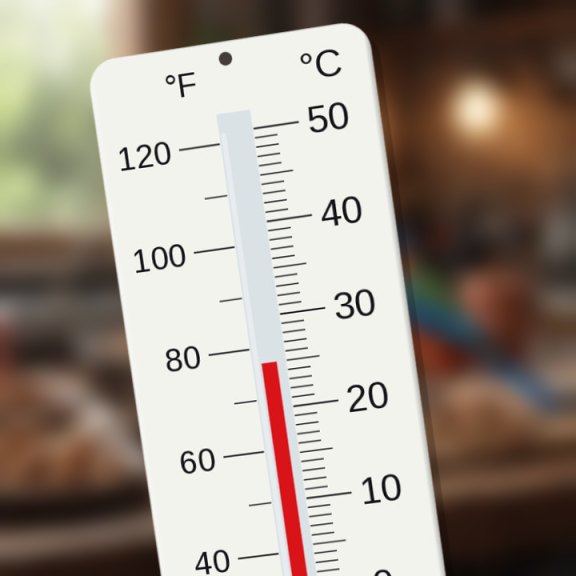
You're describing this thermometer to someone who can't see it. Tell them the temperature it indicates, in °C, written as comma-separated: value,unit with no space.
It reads 25,°C
